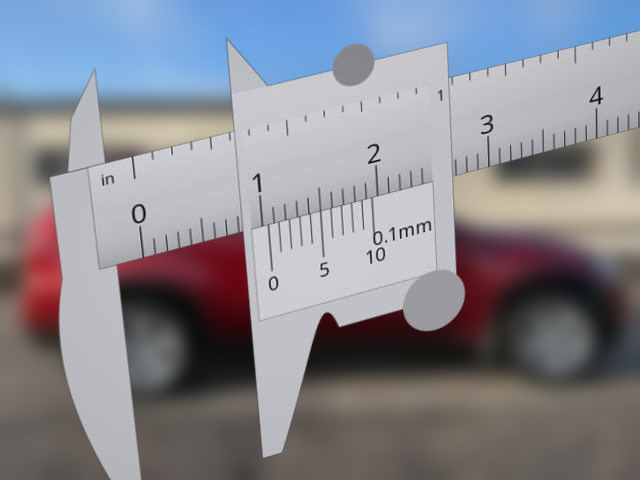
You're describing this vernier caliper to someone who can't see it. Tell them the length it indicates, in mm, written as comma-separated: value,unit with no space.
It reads 10.5,mm
